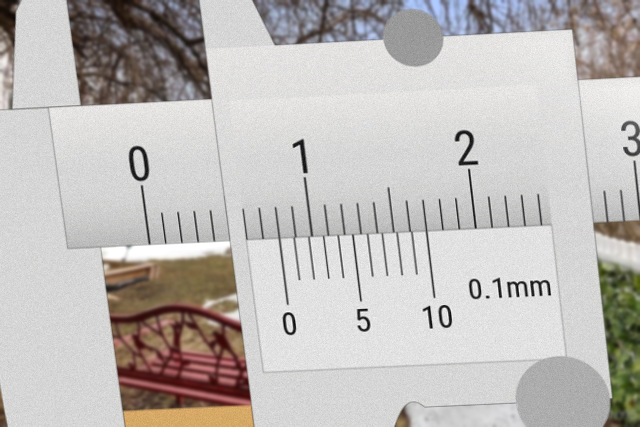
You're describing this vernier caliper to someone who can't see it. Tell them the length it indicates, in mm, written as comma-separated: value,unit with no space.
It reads 8.0,mm
